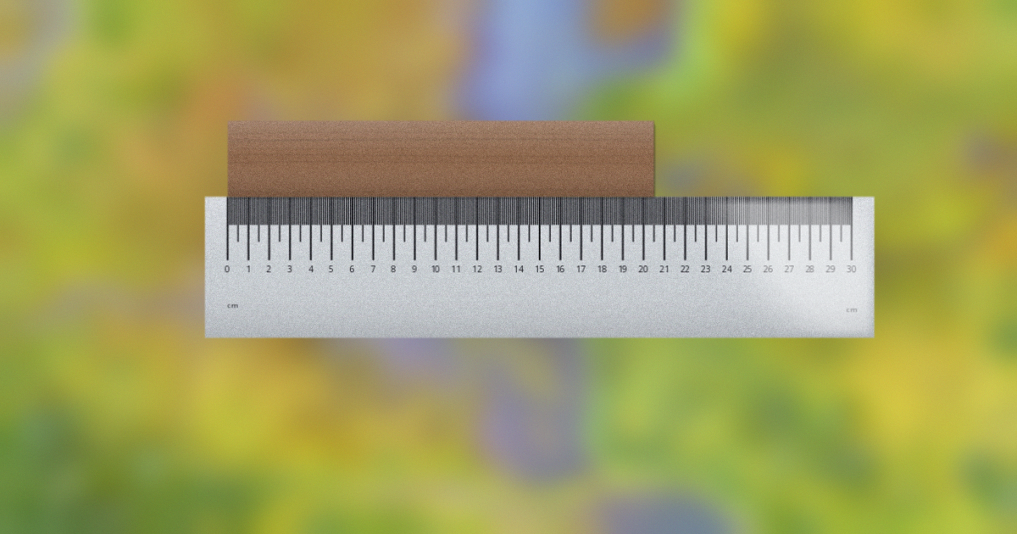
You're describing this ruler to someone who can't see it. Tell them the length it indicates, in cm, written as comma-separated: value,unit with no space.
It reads 20.5,cm
